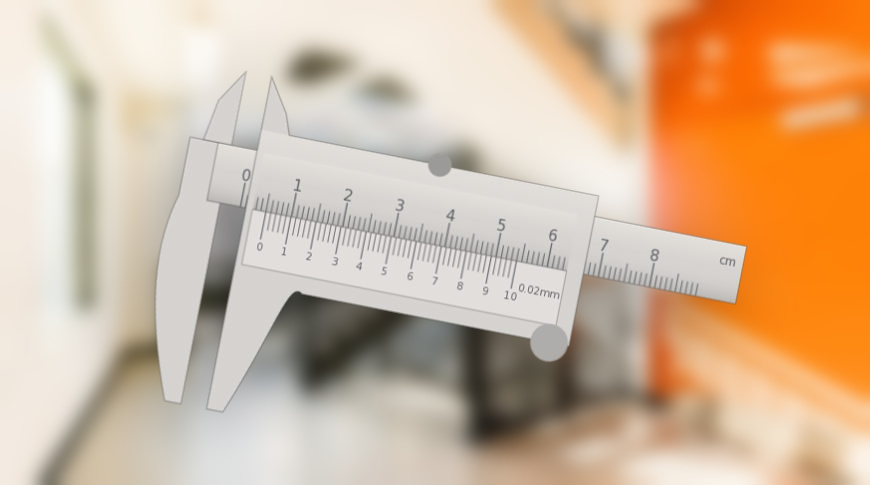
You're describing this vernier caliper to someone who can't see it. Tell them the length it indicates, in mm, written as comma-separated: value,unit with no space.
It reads 5.0,mm
